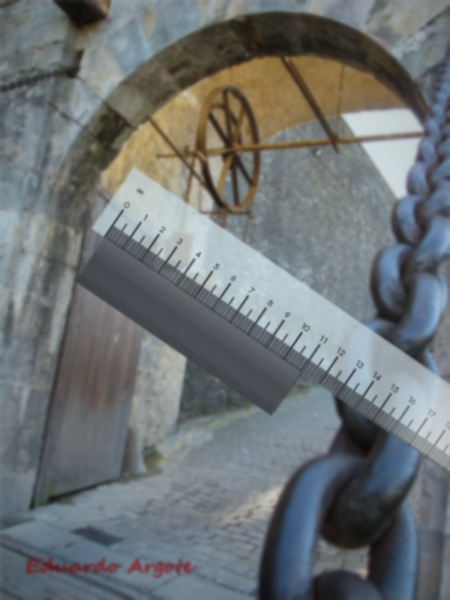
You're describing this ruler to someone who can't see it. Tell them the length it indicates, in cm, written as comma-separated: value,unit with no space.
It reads 11,cm
